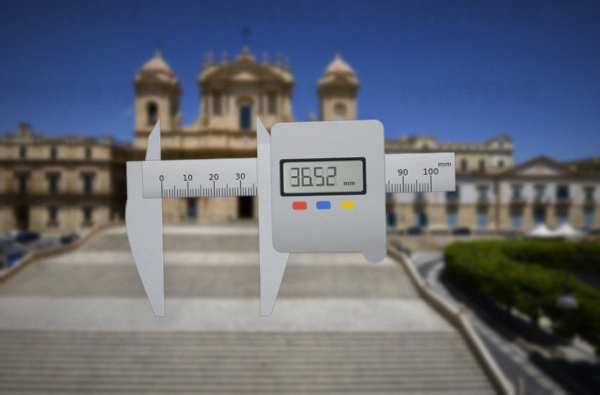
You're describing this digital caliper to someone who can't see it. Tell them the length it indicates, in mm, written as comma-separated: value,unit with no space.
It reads 36.52,mm
